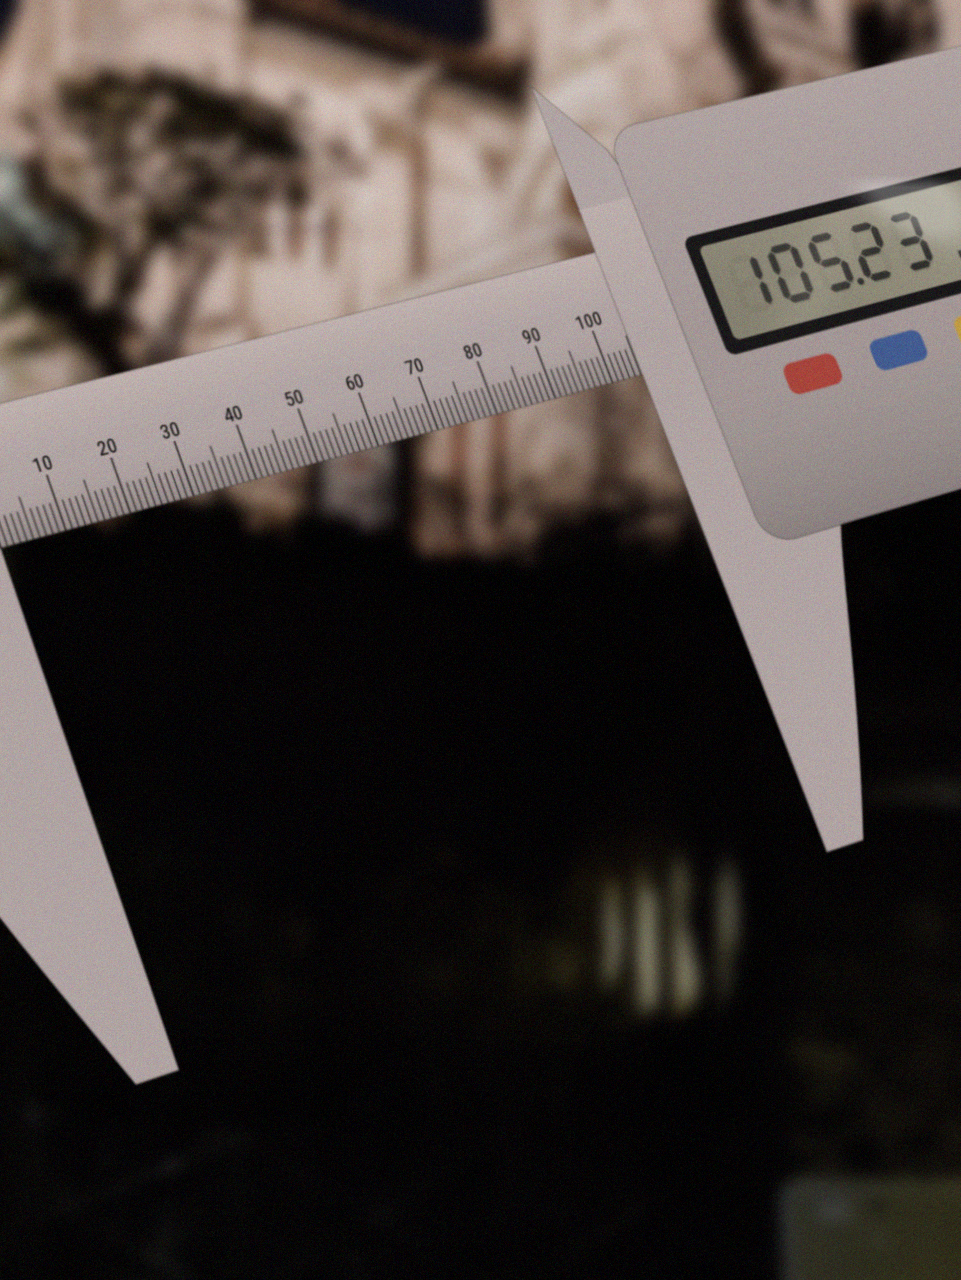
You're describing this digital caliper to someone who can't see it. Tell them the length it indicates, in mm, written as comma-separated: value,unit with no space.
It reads 105.23,mm
